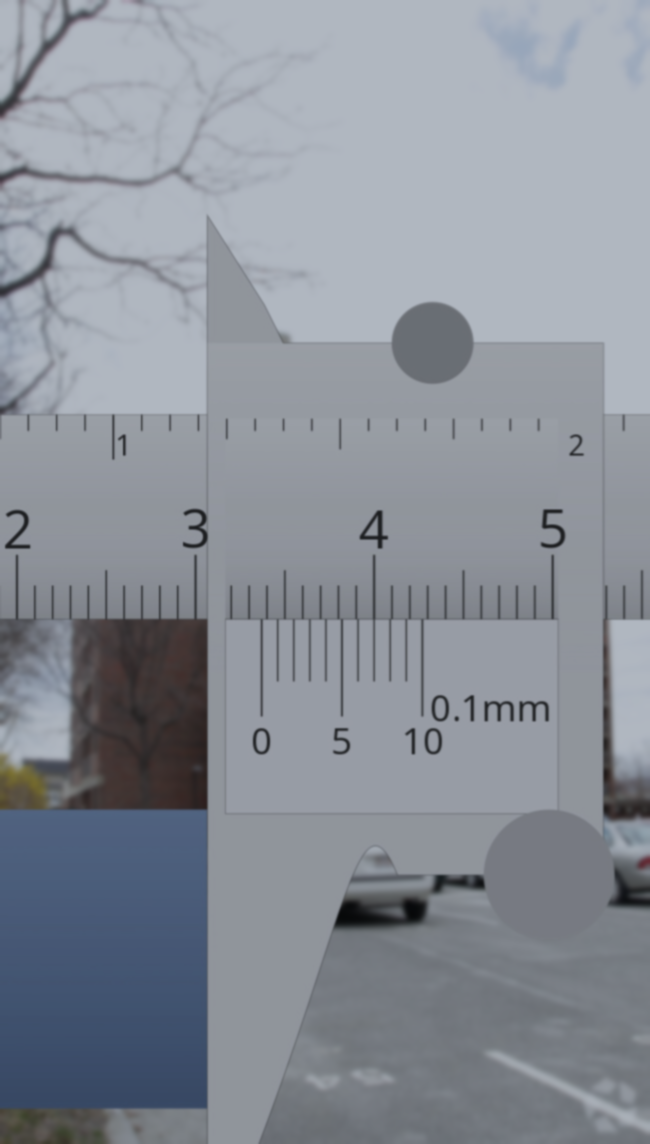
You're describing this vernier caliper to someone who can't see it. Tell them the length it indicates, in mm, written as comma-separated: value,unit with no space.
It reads 33.7,mm
